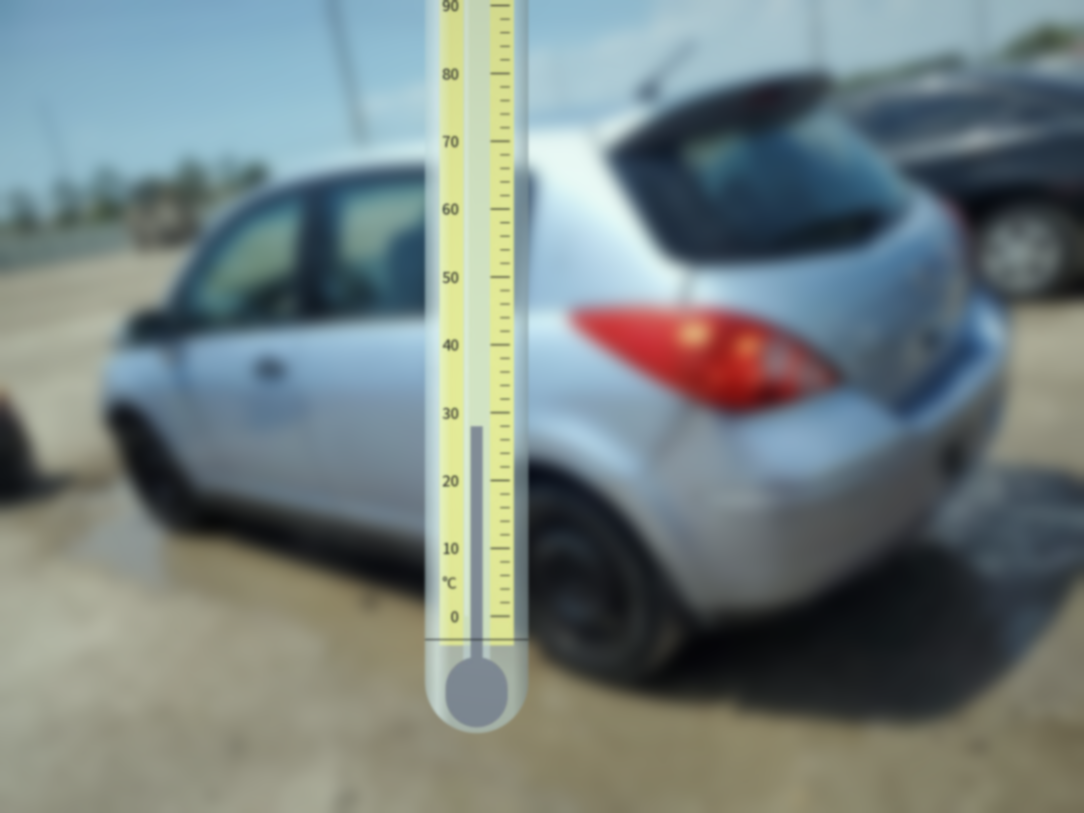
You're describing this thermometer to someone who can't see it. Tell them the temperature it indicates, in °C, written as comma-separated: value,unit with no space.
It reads 28,°C
